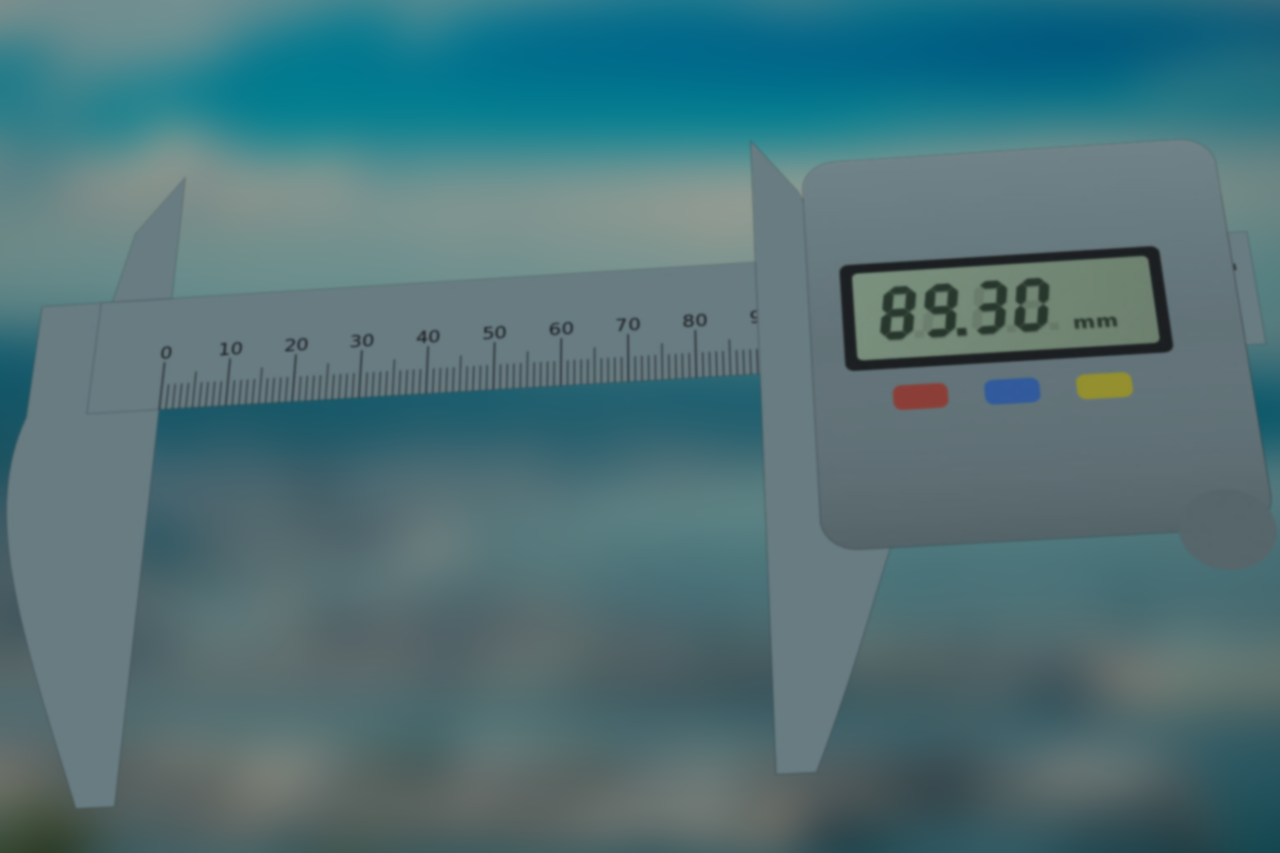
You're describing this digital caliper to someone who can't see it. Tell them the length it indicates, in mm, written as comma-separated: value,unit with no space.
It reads 89.30,mm
